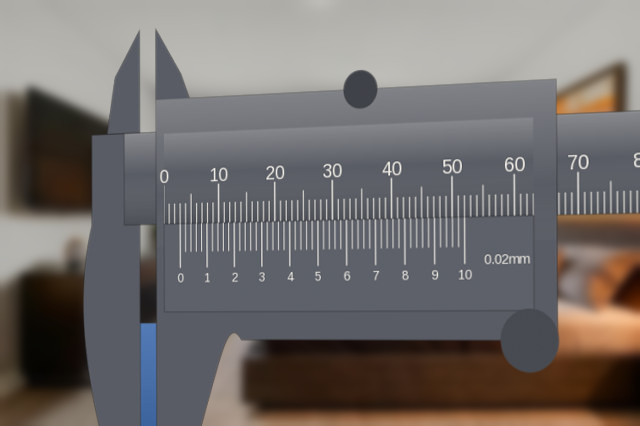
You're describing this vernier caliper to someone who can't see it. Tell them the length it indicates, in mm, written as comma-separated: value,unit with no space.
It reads 3.0,mm
